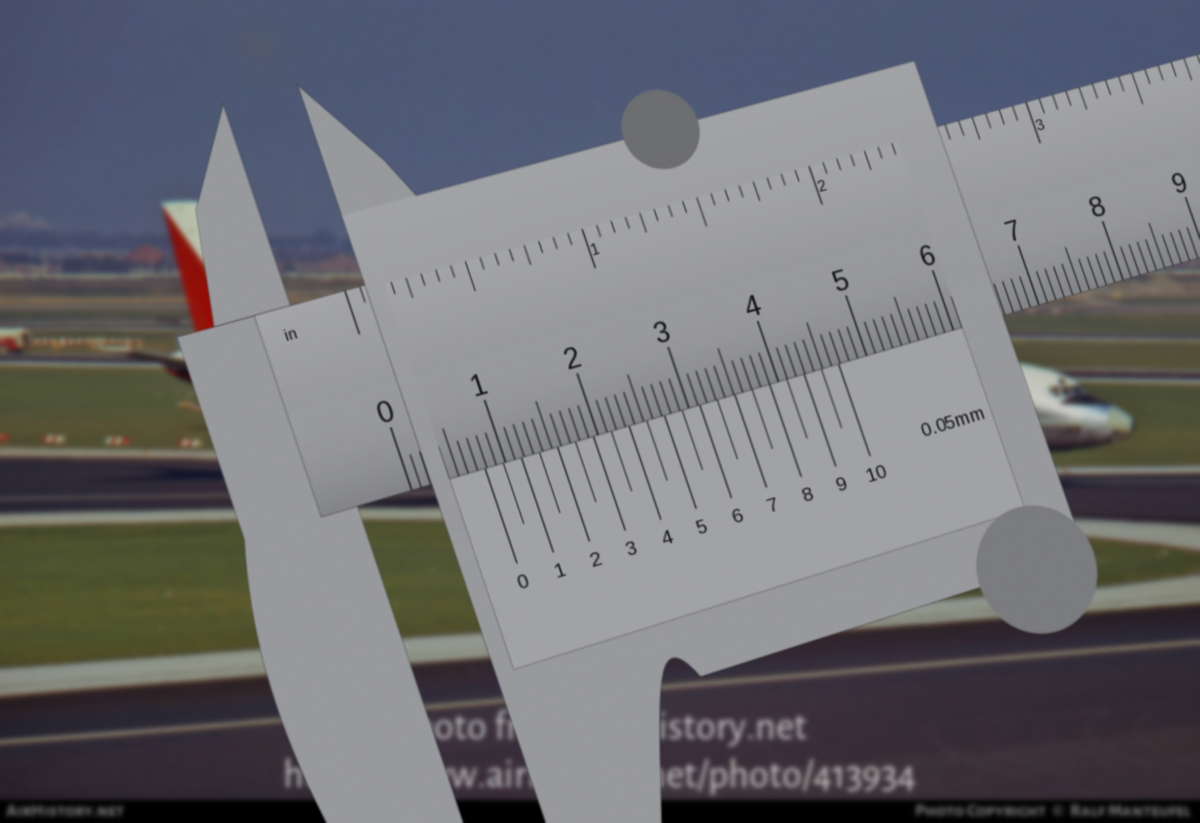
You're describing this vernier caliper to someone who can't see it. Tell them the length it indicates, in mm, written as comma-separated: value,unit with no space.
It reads 7.8,mm
